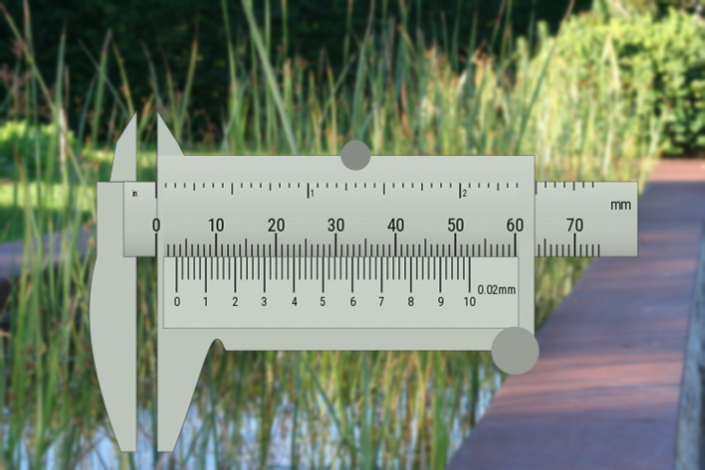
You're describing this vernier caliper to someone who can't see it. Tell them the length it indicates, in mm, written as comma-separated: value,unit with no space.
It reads 3.4,mm
